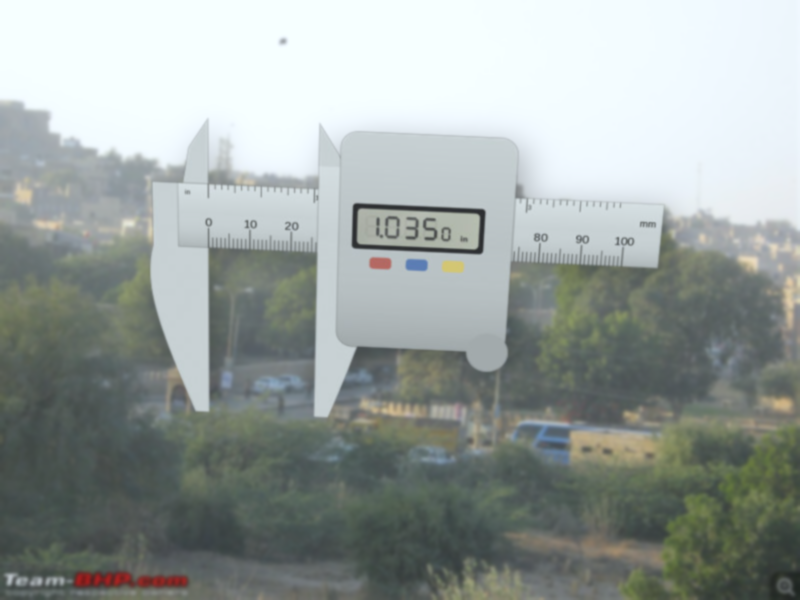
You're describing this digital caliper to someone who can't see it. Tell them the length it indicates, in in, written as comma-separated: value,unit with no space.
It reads 1.0350,in
